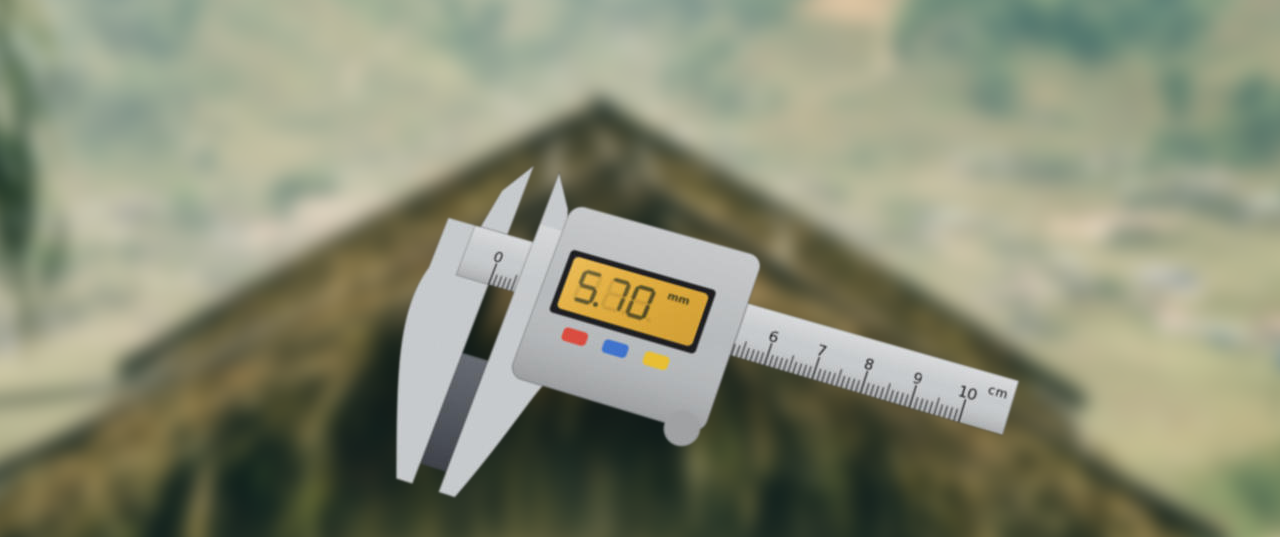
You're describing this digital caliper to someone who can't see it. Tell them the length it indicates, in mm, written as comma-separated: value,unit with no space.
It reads 5.70,mm
